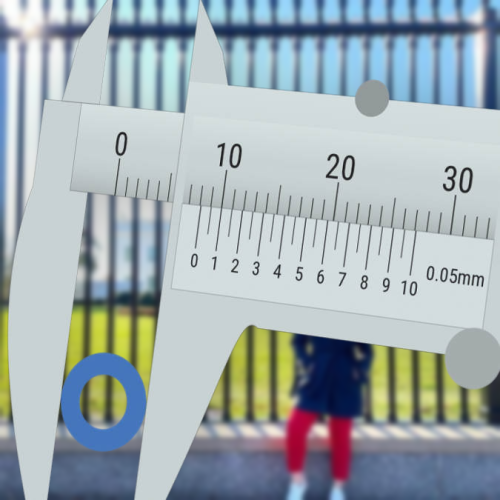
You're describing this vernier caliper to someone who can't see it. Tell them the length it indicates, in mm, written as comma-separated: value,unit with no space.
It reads 8.1,mm
